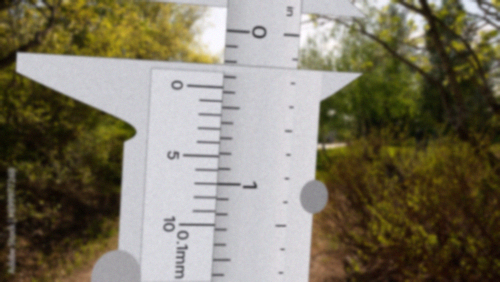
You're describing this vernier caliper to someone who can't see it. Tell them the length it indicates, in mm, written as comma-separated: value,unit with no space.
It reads 3.7,mm
